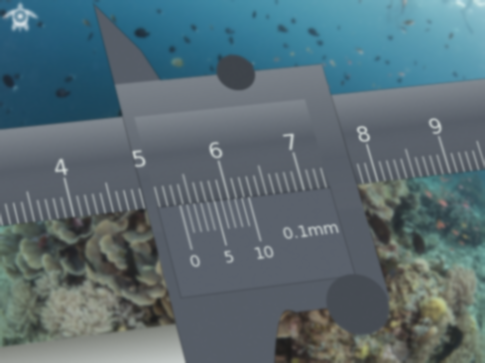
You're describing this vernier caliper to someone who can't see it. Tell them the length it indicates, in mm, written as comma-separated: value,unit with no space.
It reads 53.6,mm
